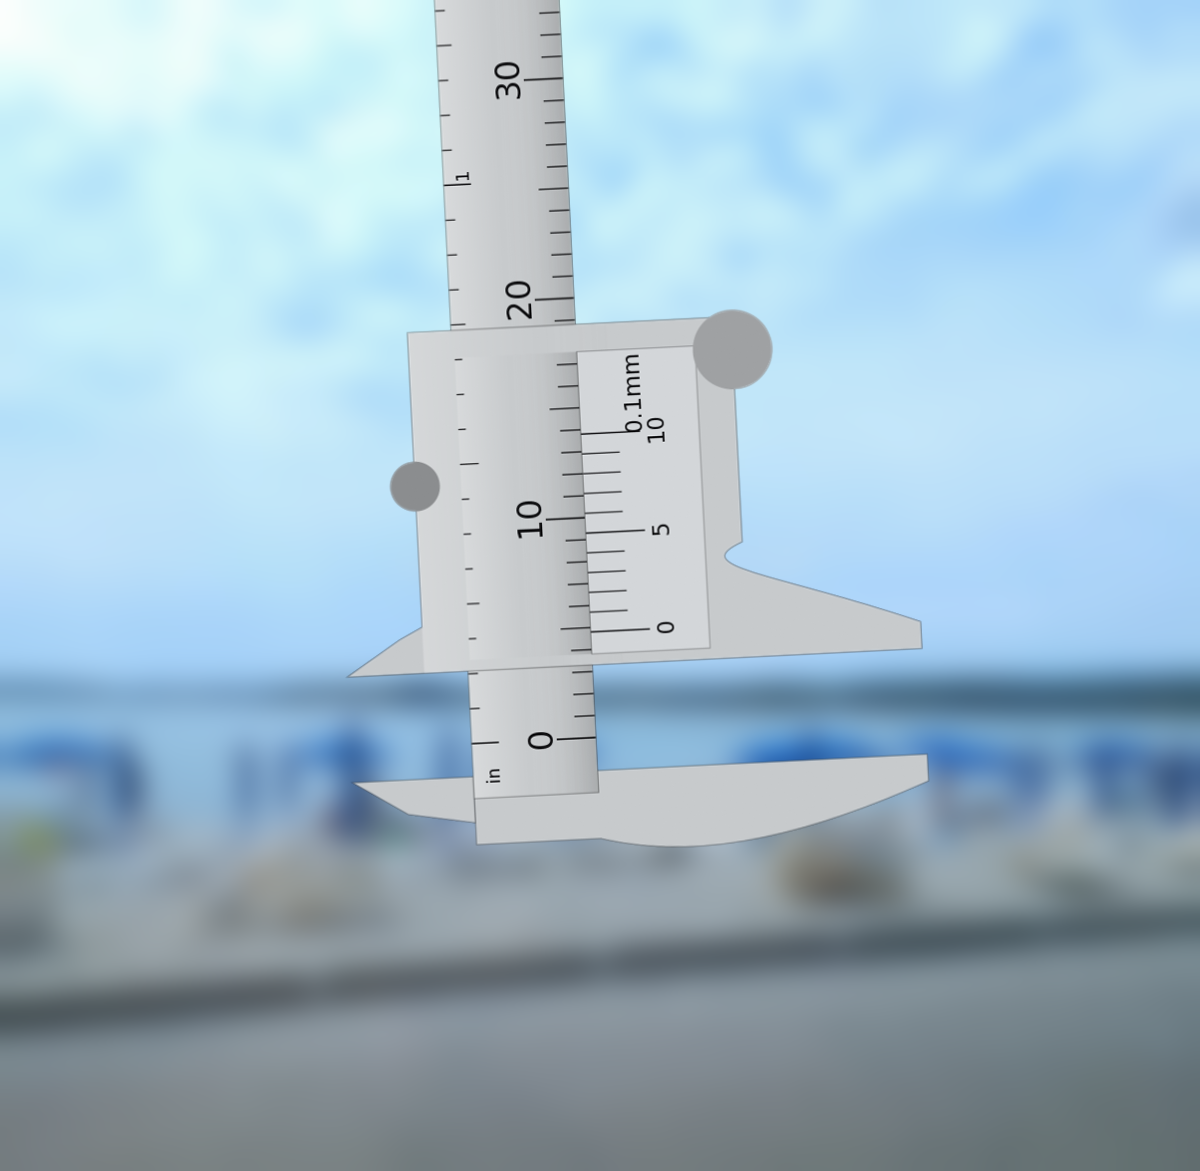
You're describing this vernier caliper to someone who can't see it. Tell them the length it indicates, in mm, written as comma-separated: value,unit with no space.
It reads 4.8,mm
